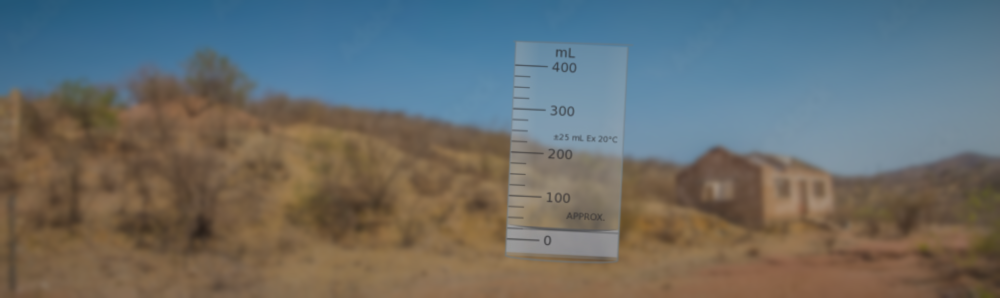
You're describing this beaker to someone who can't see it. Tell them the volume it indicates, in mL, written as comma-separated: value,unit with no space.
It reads 25,mL
